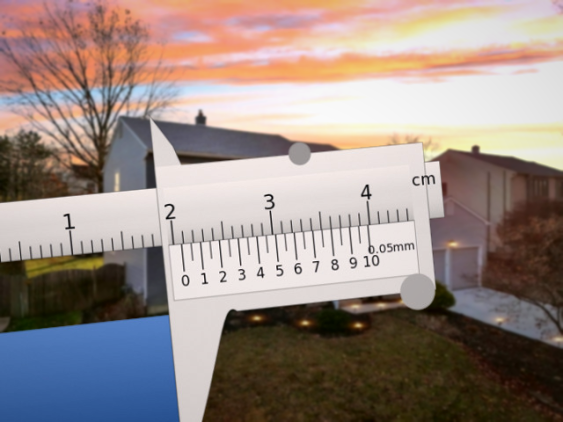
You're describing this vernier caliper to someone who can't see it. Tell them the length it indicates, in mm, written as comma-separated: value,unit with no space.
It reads 20.8,mm
